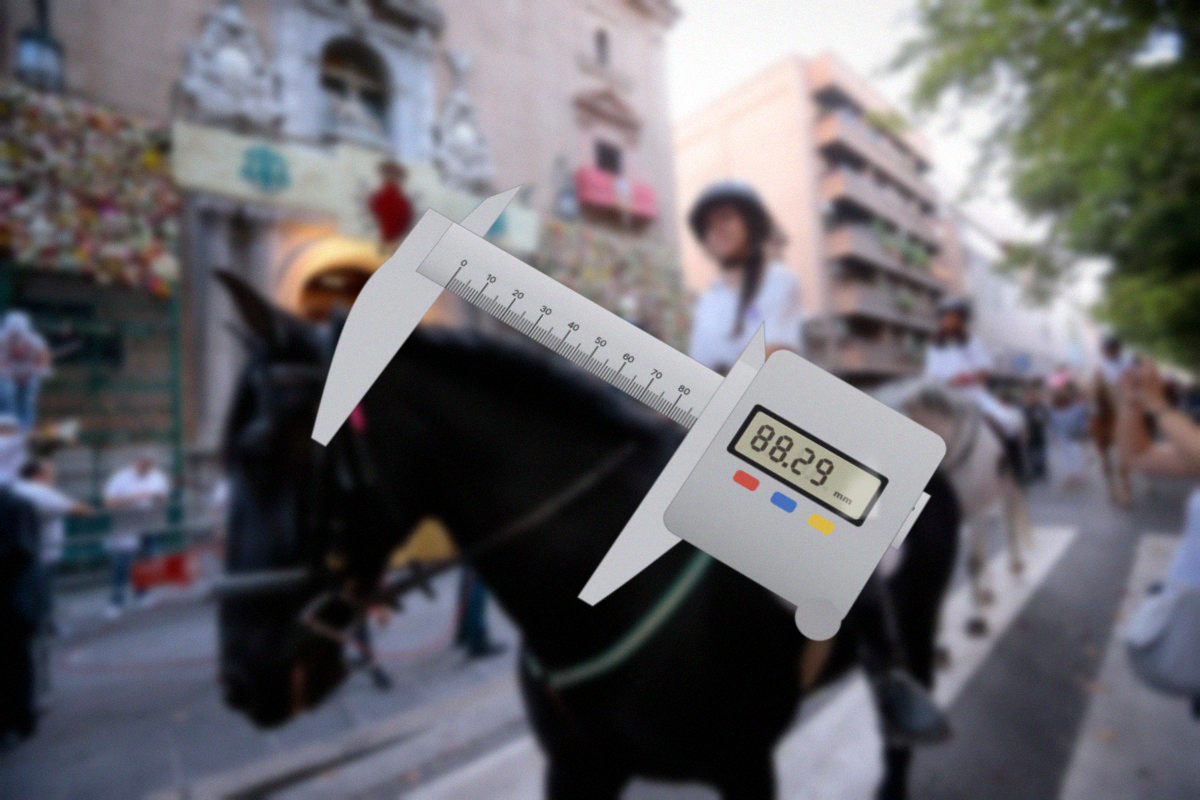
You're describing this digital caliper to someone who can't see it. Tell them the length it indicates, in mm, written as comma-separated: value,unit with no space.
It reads 88.29,mm
